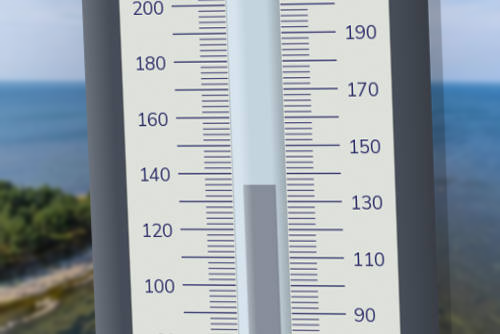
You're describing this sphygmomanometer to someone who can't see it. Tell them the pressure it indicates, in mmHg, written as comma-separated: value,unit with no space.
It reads 136,mmHg
